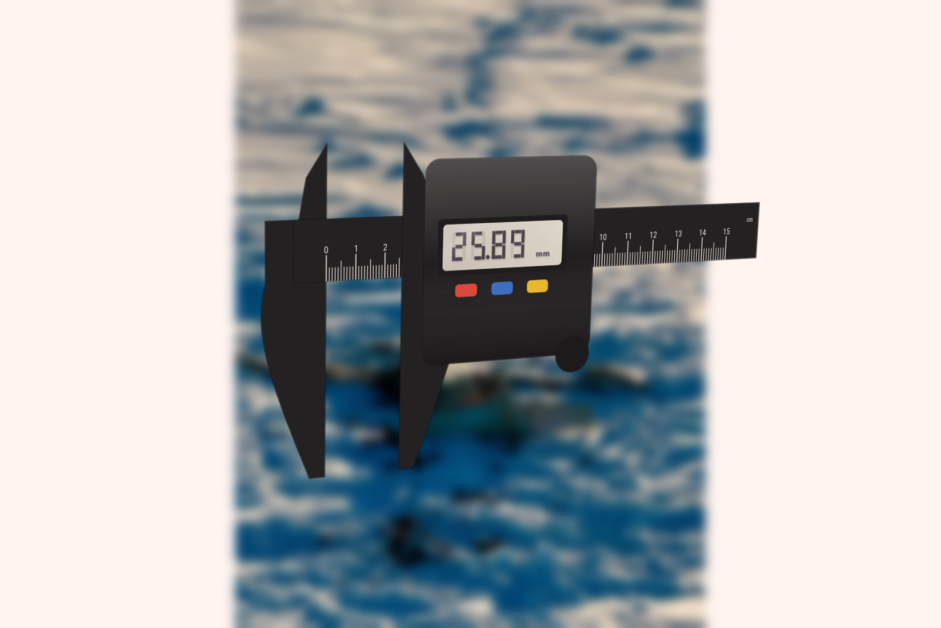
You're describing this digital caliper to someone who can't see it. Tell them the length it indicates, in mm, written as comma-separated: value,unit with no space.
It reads 25.89,mm
